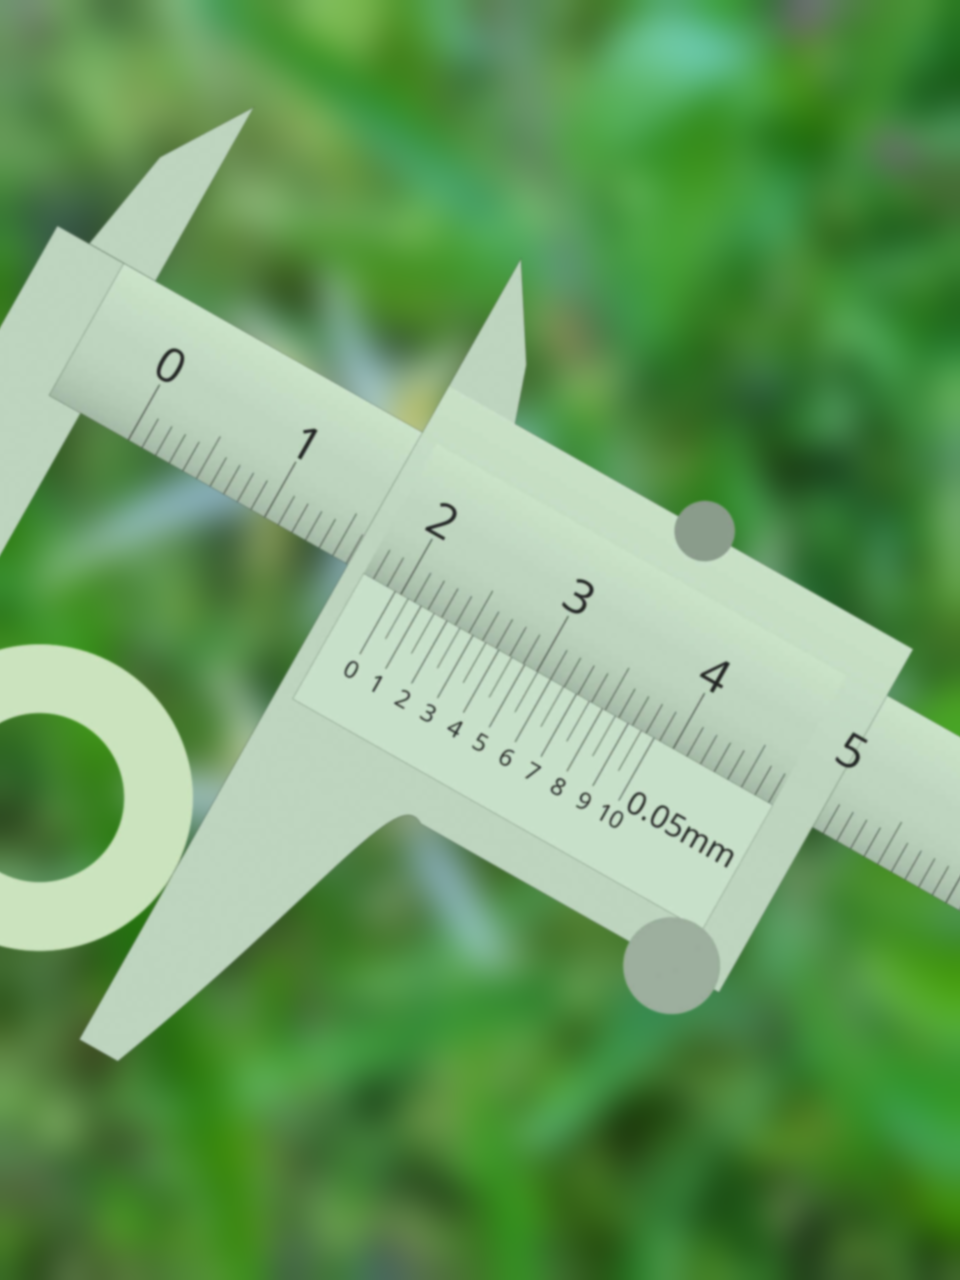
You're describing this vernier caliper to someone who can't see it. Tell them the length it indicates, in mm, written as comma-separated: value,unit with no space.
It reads 19.6,mm
